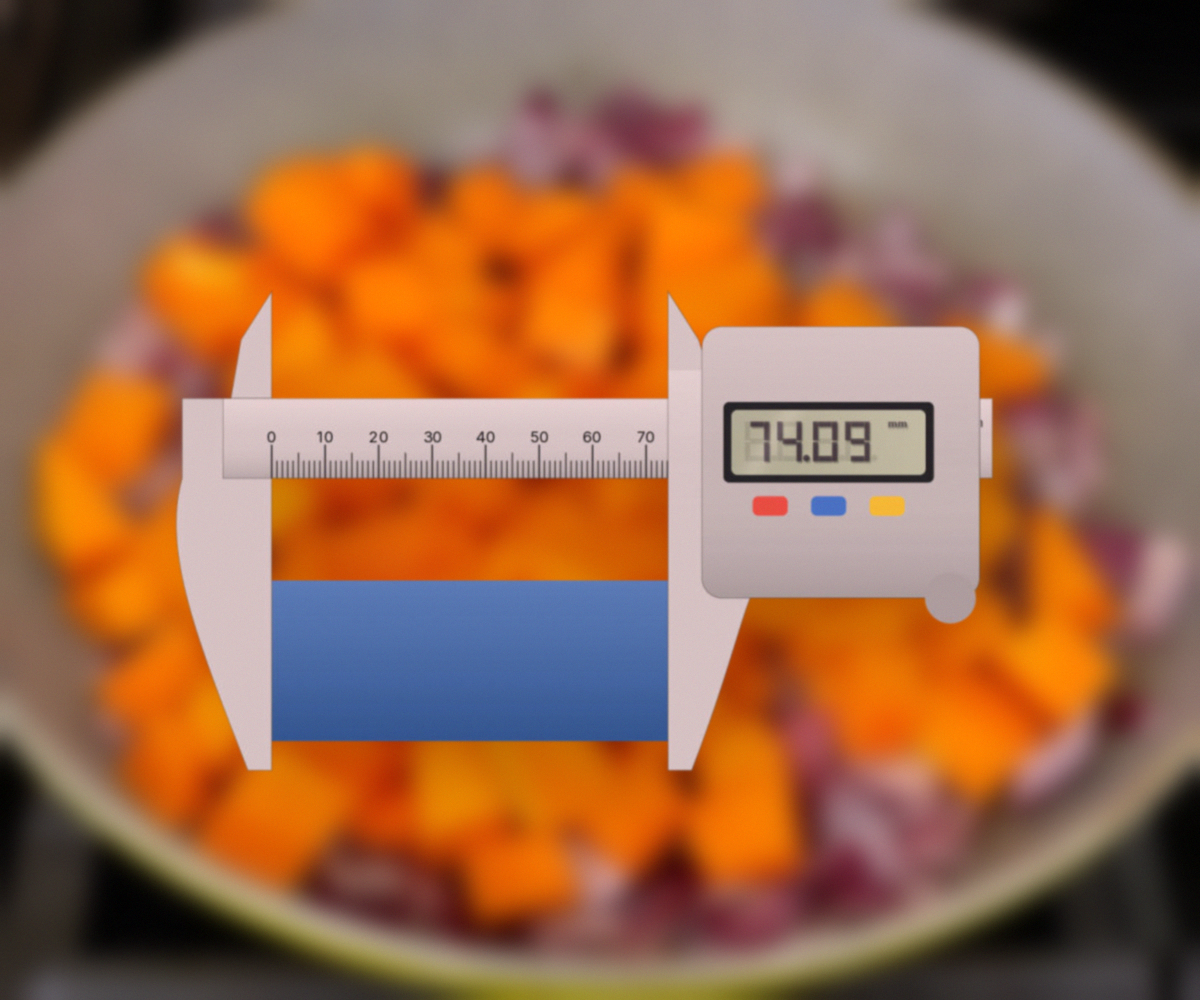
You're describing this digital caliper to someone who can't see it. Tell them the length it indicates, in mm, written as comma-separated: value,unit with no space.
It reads 74.09,mm
